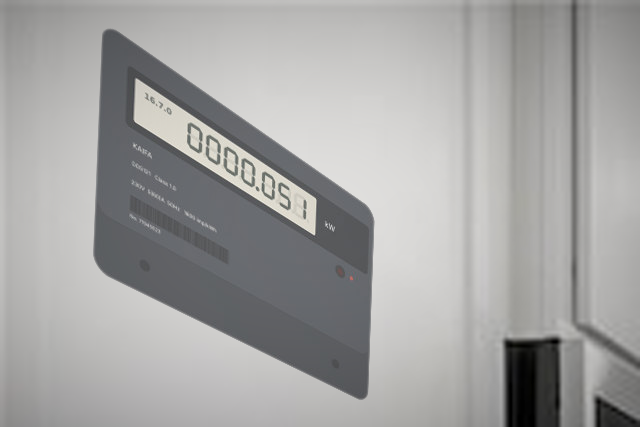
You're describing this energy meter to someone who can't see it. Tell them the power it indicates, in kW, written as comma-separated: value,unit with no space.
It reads 0.051,kW
